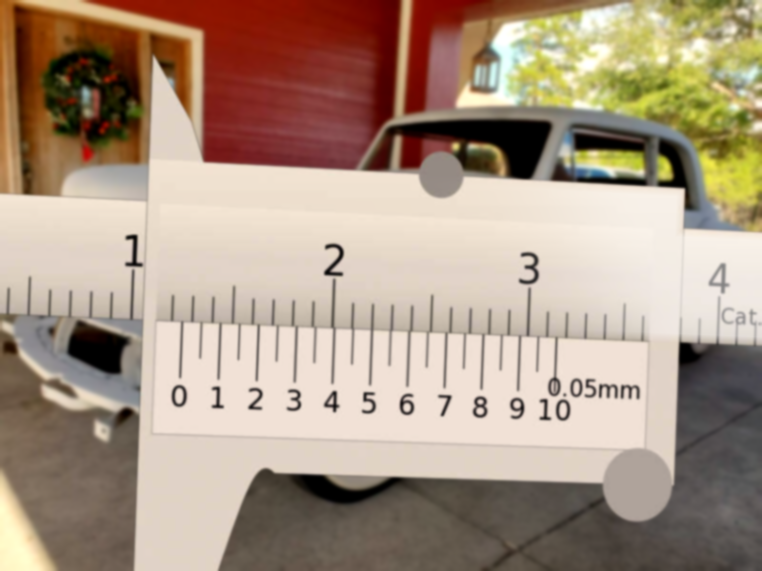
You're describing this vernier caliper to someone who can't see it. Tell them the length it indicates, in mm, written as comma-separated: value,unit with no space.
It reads 12.5,mm
